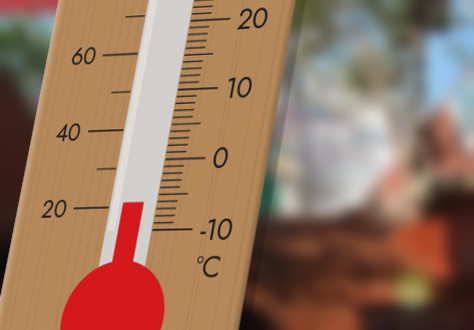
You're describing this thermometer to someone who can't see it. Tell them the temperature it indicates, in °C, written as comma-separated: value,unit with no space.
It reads -6,°C
